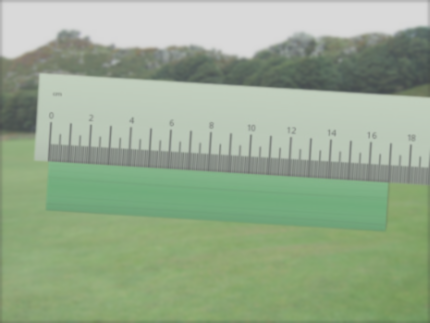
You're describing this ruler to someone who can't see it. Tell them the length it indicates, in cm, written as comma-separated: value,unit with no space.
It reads 17,cm
